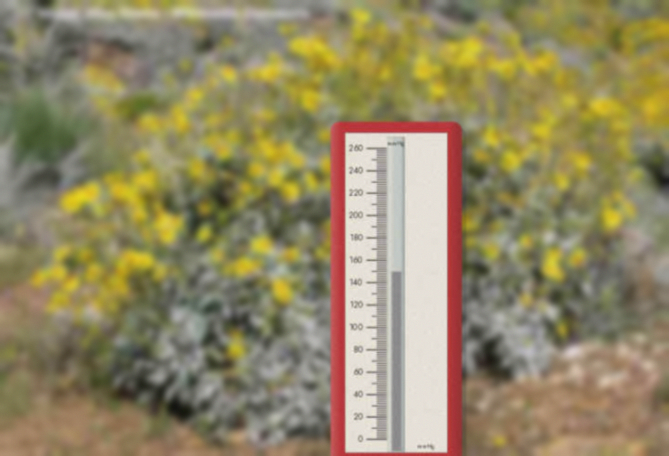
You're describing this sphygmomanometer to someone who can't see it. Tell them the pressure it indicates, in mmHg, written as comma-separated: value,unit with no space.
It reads 150,mmHg
